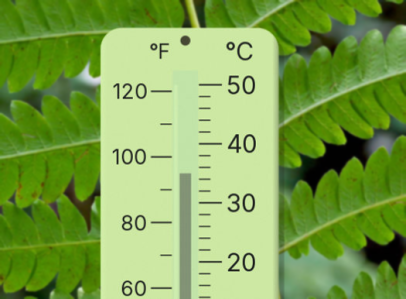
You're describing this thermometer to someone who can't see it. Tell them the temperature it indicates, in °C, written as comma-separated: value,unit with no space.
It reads 35,°C
